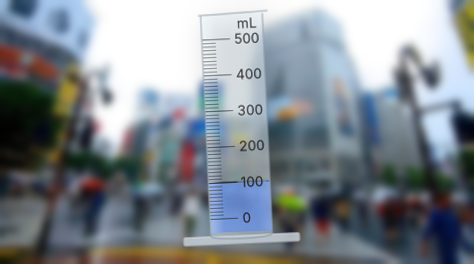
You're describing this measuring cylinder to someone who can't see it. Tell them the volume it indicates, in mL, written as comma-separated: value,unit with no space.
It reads 100,mL
